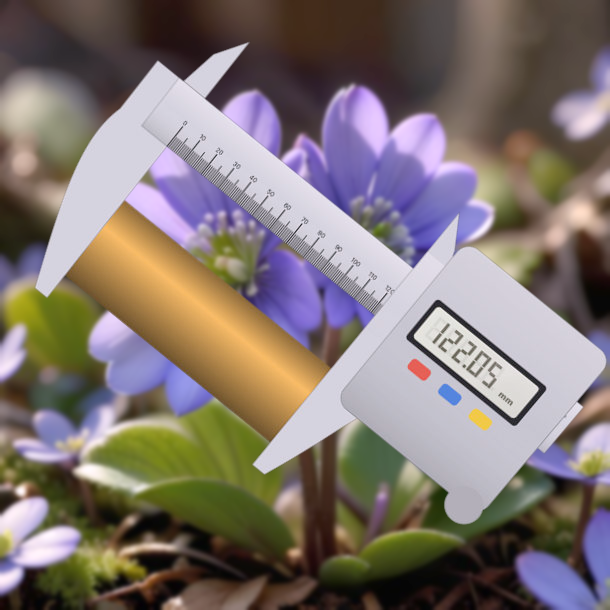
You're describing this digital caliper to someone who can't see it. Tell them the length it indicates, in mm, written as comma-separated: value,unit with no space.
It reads 122.05,mm
